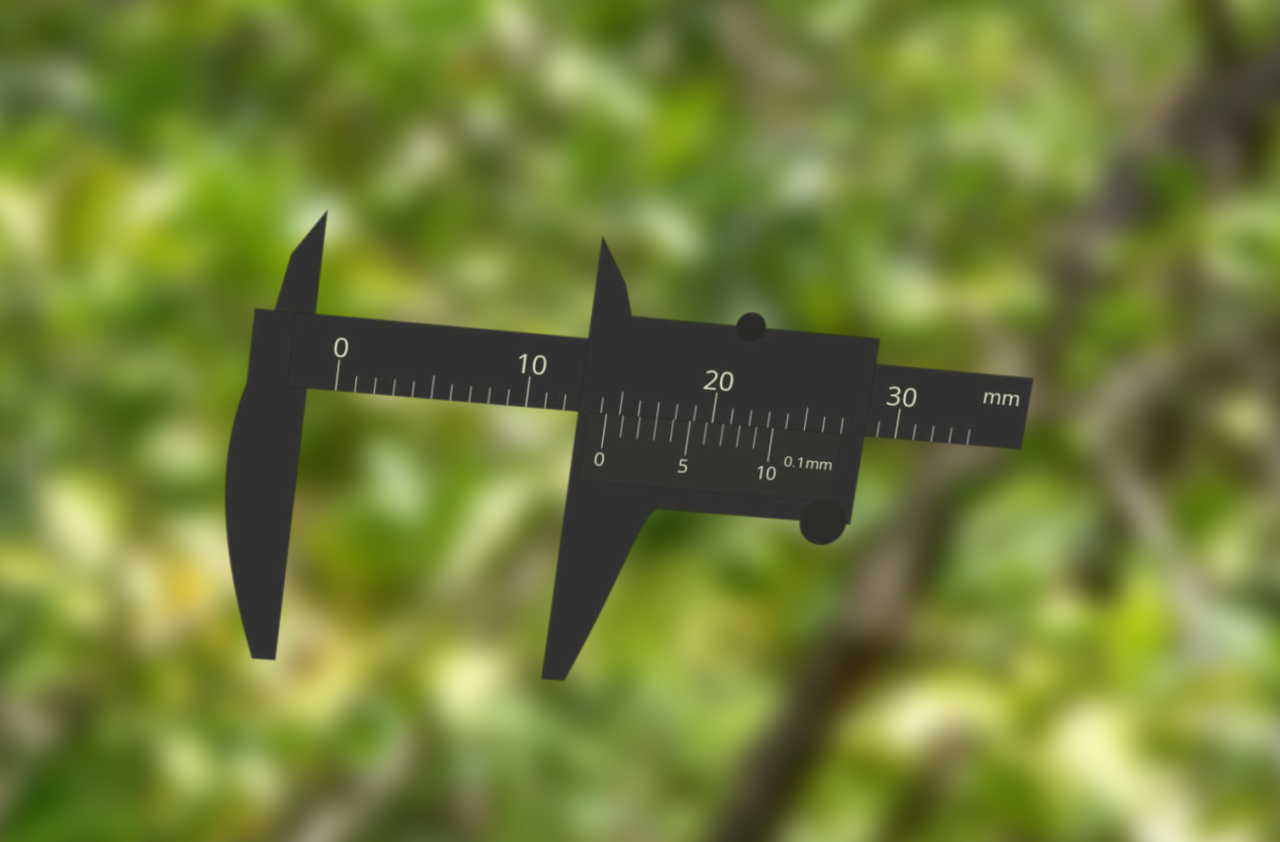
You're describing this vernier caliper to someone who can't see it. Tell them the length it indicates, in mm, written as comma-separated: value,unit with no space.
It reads 14.3,mm
